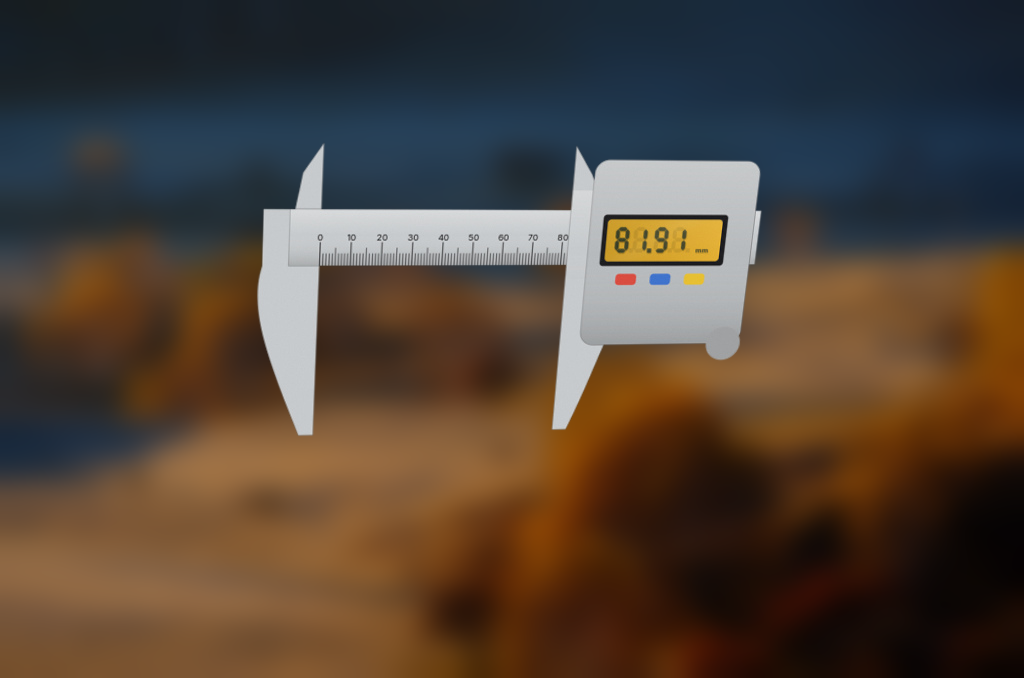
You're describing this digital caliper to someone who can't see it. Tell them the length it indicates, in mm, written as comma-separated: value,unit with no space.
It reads 81.91,mm
